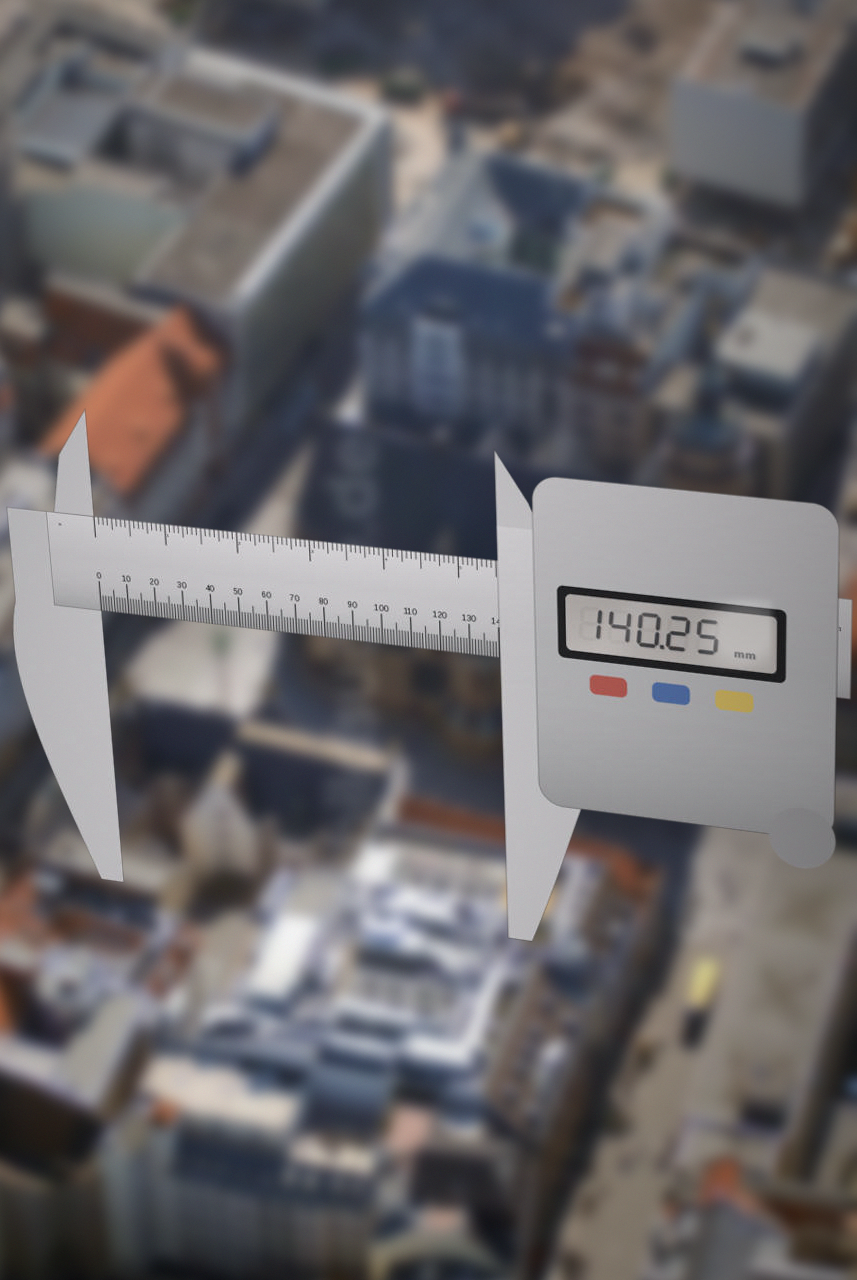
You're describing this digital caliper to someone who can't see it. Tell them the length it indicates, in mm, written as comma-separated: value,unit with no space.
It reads 140.25,mm
